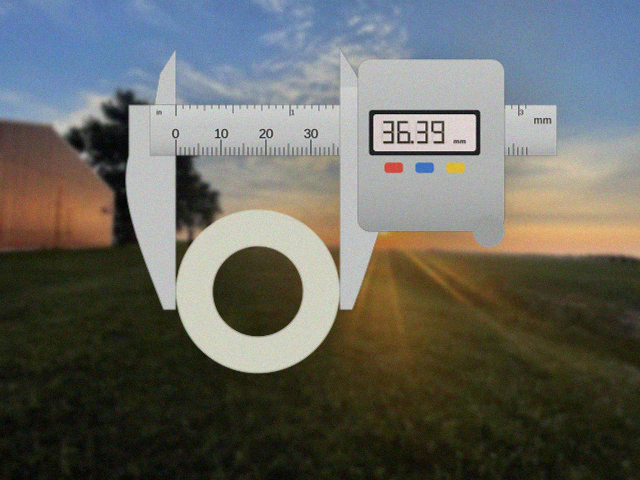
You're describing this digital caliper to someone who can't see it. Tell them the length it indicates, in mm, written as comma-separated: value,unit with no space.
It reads 36.39,mm
